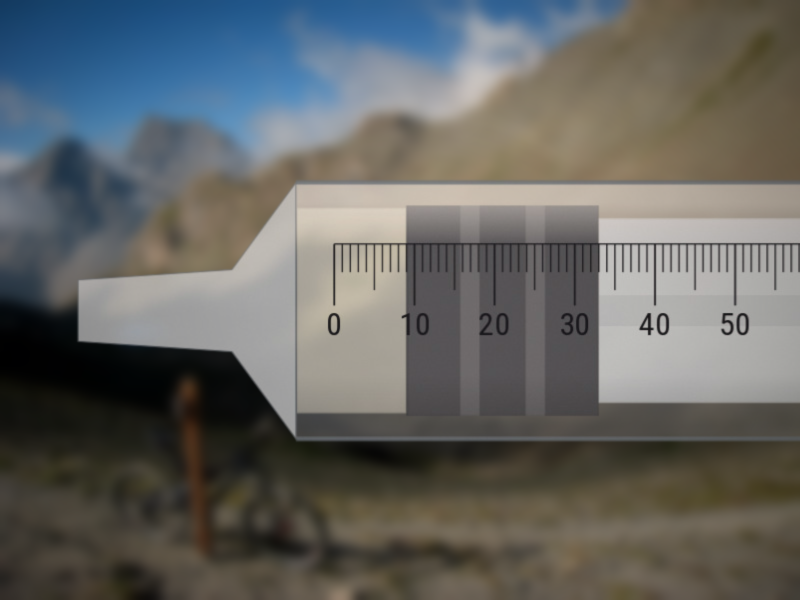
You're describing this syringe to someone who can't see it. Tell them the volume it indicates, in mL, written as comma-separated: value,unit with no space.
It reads 9,mL
